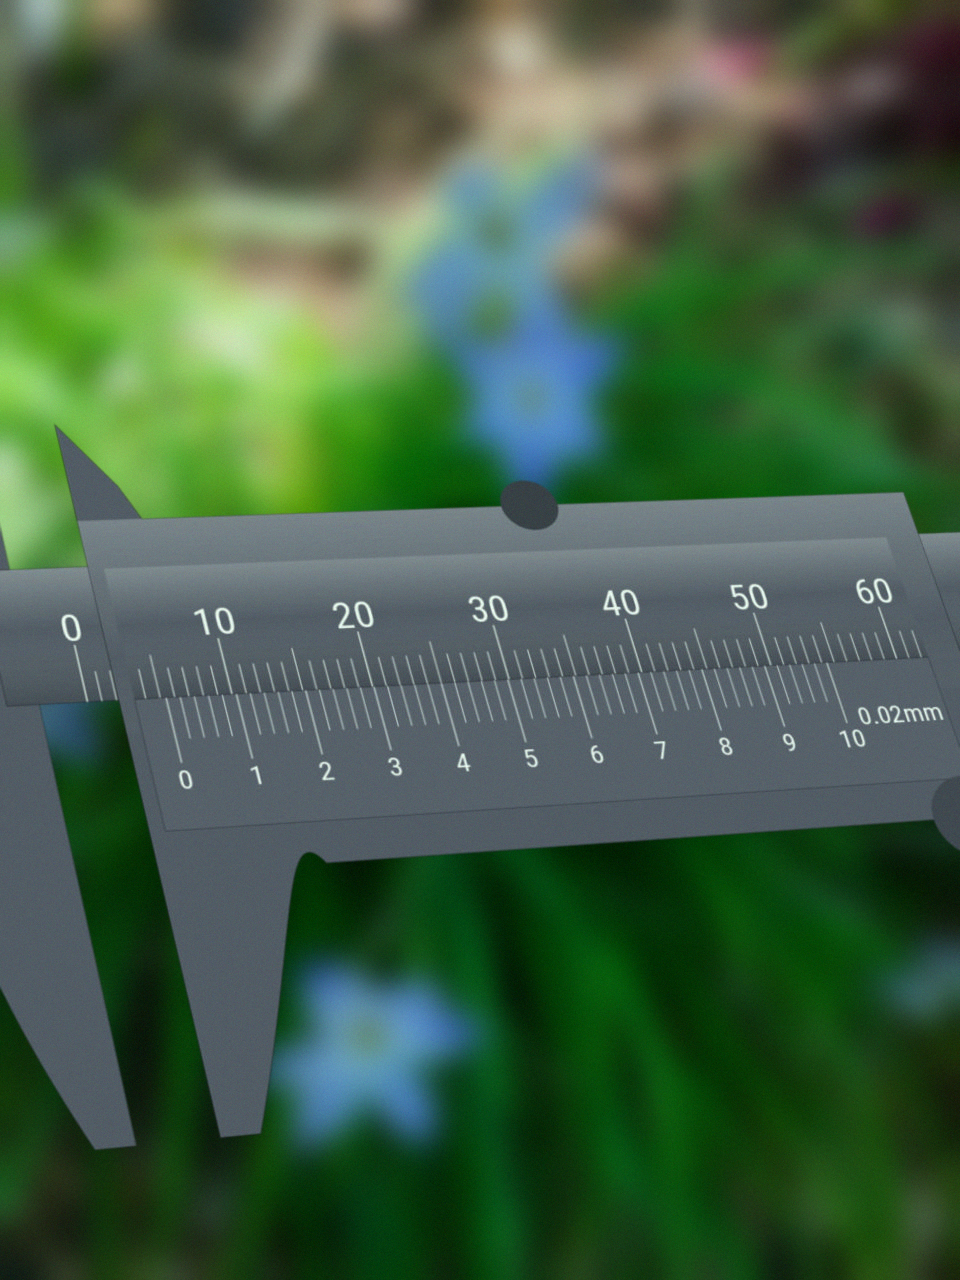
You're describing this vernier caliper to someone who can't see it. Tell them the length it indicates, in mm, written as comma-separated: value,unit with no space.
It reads 5.4,mm
